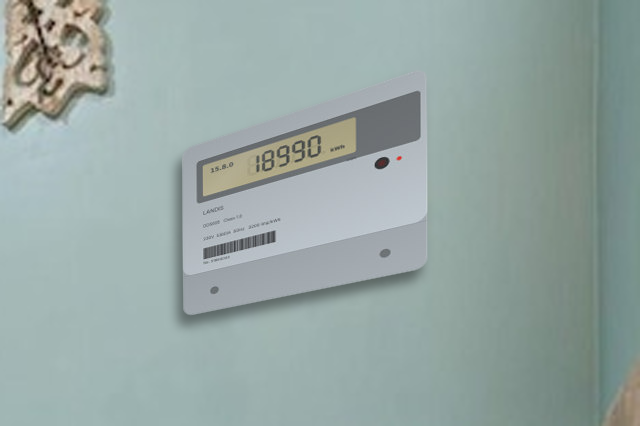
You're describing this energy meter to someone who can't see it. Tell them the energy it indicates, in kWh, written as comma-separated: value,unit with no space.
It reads 18990,kWh
